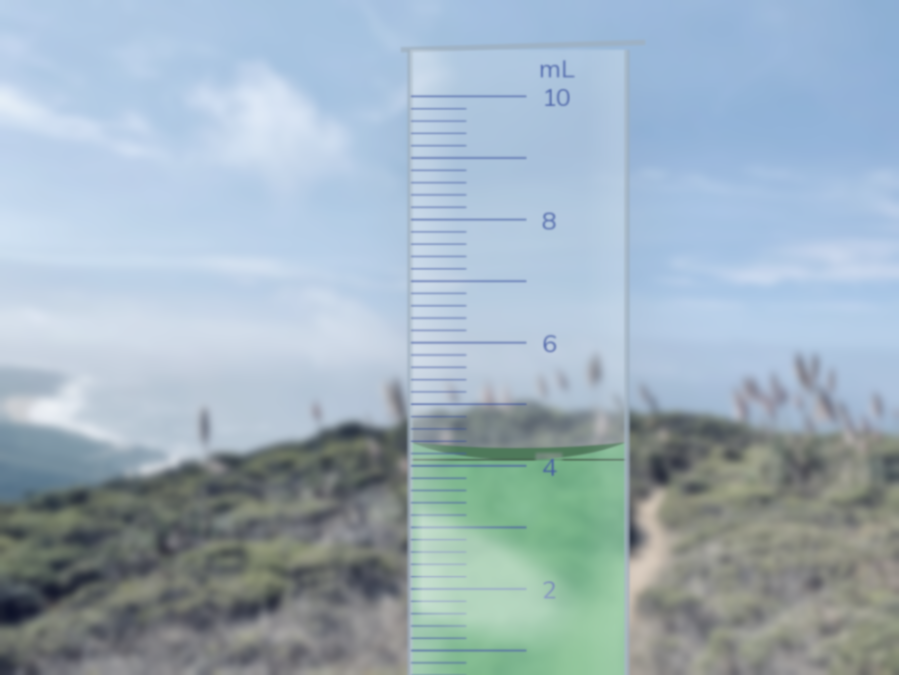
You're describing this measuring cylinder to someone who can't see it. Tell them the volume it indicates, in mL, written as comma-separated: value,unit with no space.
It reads 4.1,mL
